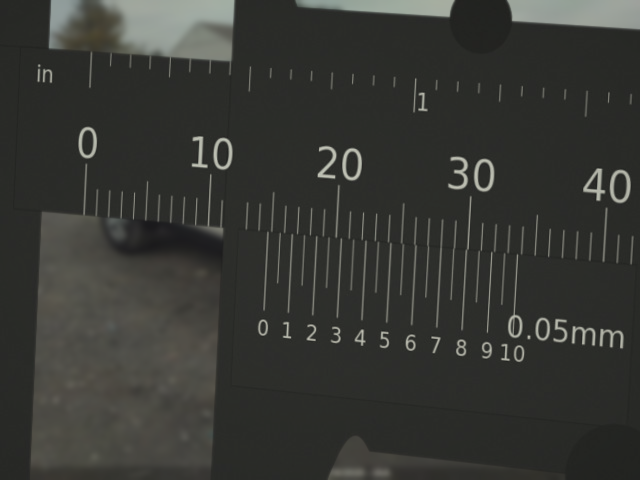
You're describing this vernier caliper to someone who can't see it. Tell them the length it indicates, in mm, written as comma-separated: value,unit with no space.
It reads 14.7,mm
